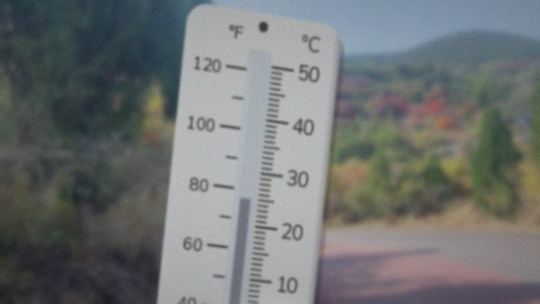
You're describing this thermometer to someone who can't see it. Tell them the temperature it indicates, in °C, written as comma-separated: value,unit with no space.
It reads 25,°C
